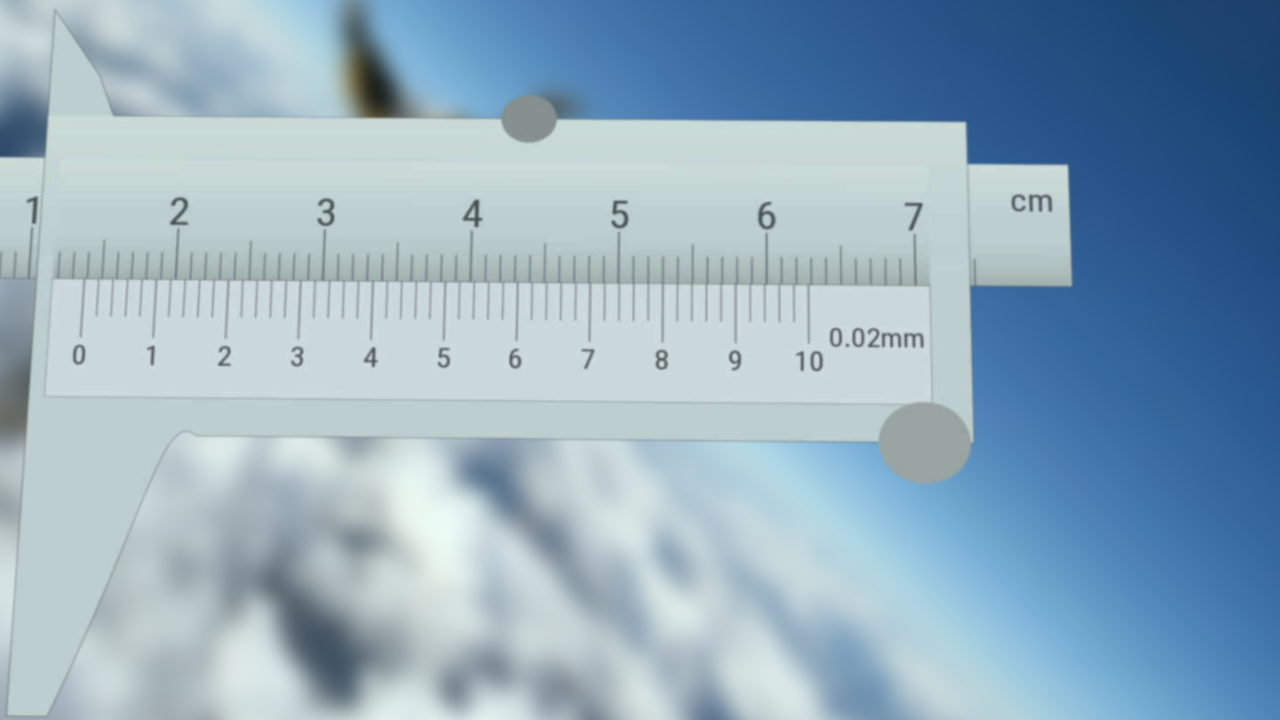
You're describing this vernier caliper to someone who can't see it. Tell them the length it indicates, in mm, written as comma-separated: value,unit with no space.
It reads 13.8,mm
